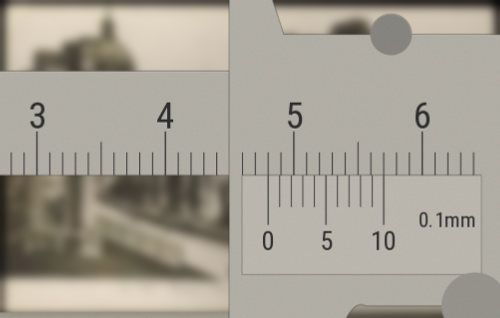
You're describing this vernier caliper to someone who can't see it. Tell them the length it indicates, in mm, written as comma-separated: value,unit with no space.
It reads 48.0,mm
